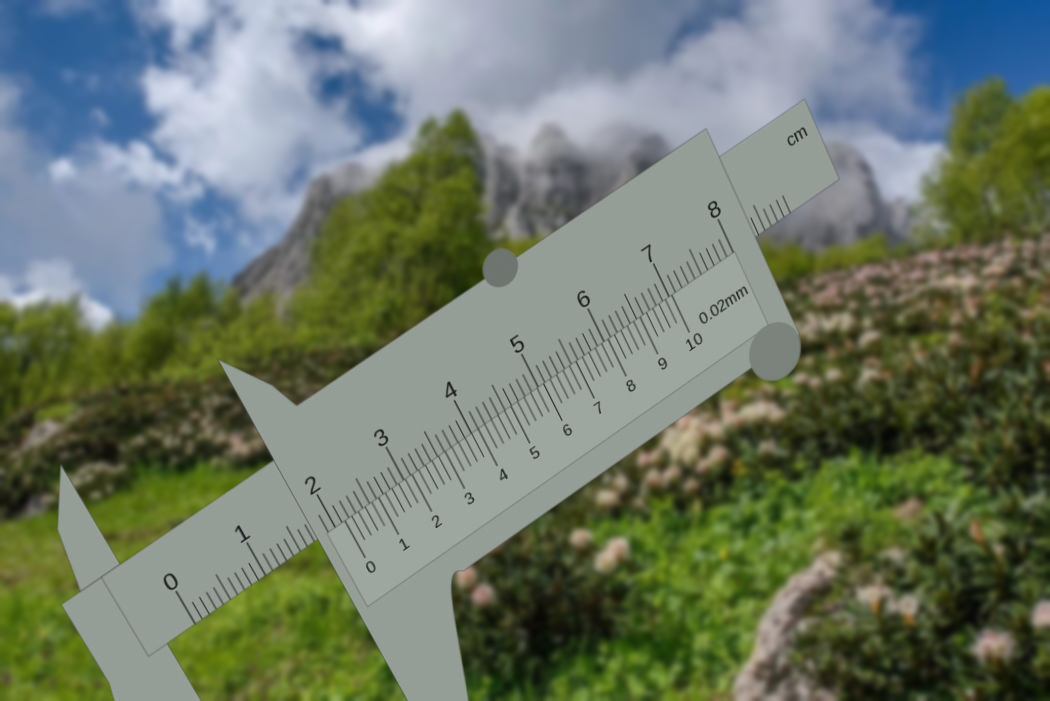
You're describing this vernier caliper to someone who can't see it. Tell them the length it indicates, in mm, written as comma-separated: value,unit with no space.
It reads 21.4,mm
